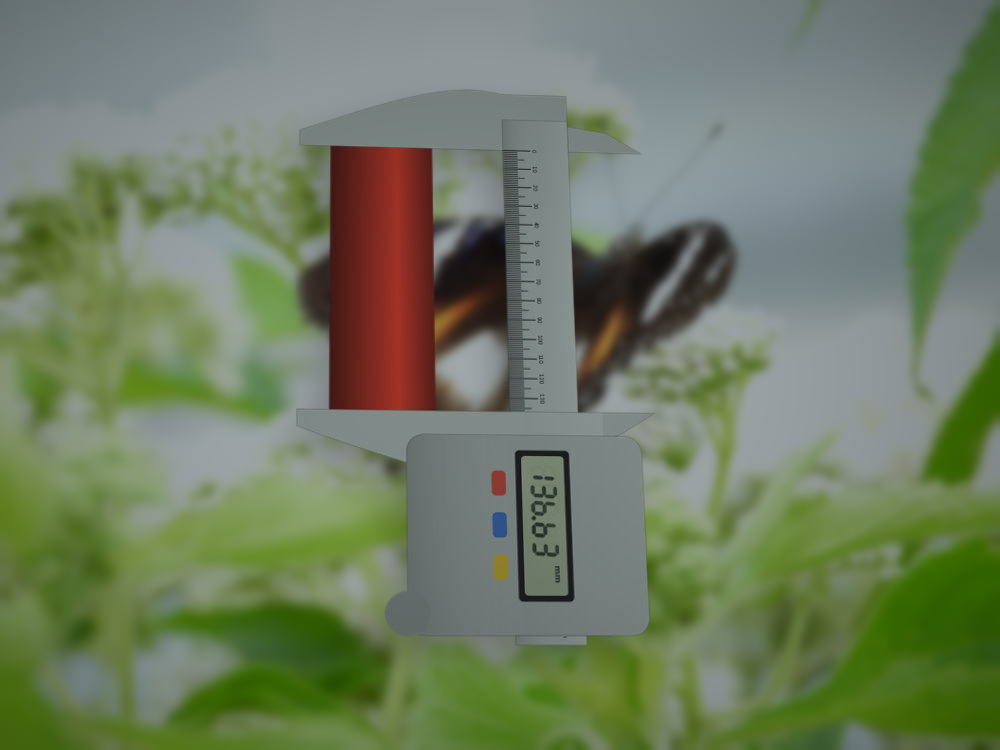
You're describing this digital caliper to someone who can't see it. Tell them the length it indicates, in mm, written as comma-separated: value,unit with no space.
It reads 136.63,mm
